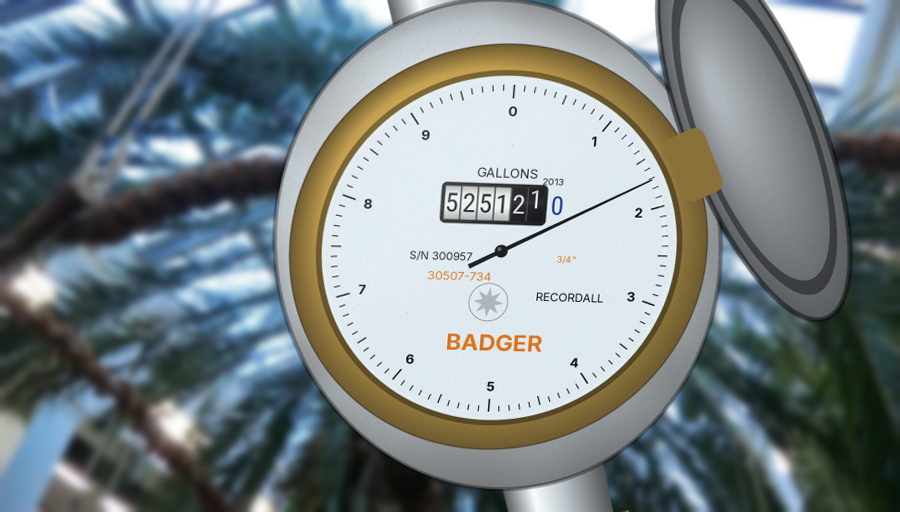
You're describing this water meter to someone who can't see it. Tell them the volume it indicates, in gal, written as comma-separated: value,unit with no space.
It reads 5251211.7,gal
